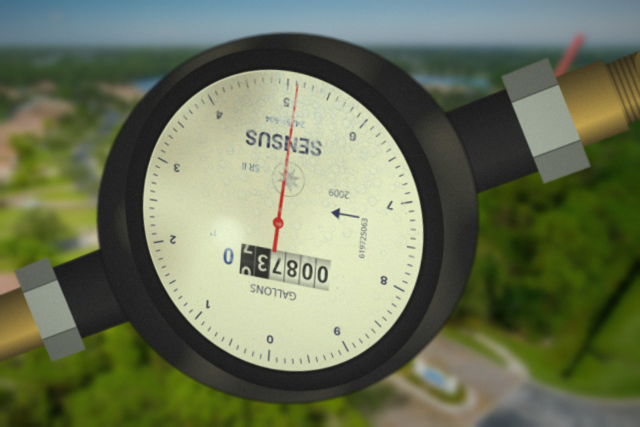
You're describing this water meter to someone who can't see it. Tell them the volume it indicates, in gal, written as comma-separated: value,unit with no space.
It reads 87365.1,gal
